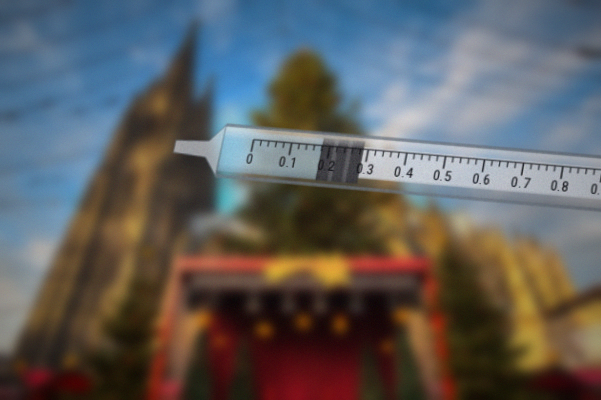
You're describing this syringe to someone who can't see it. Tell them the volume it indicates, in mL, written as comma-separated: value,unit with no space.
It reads 0.18,mL
